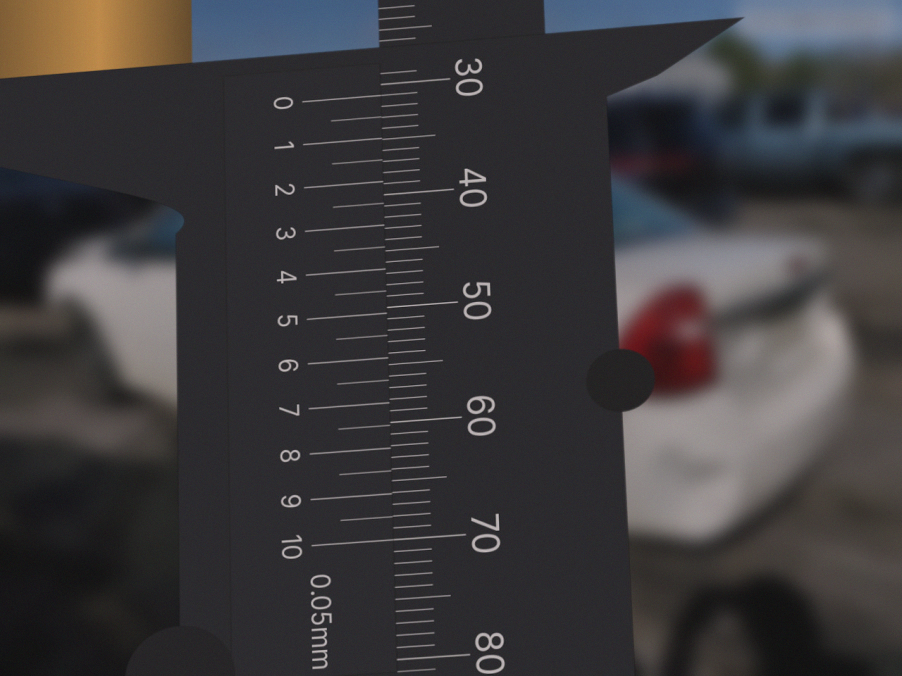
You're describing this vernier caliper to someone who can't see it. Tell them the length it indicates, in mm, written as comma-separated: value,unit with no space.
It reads 31.0,mm
